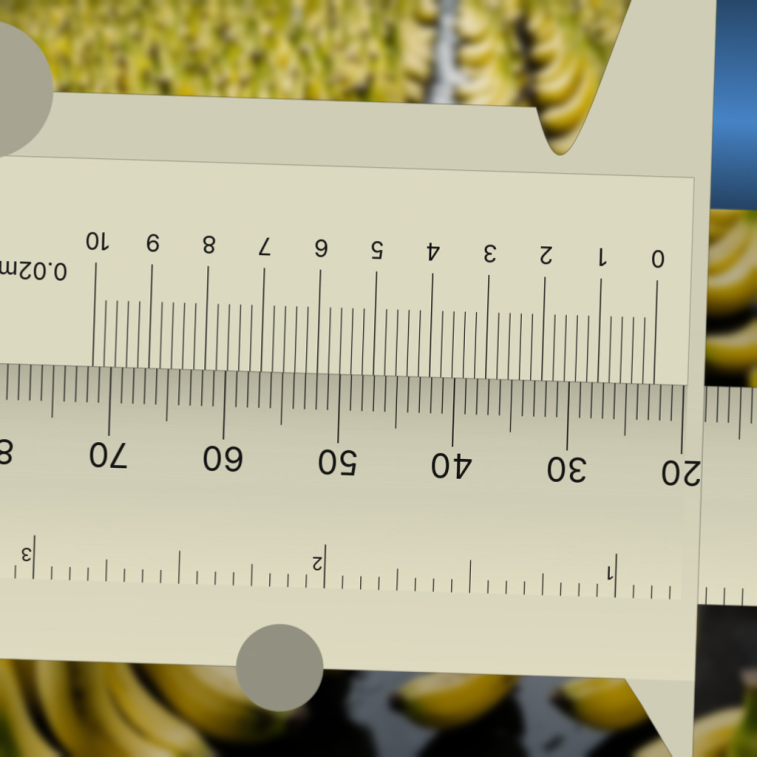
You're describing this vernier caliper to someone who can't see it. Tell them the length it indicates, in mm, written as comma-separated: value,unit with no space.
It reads 22.6,mm
